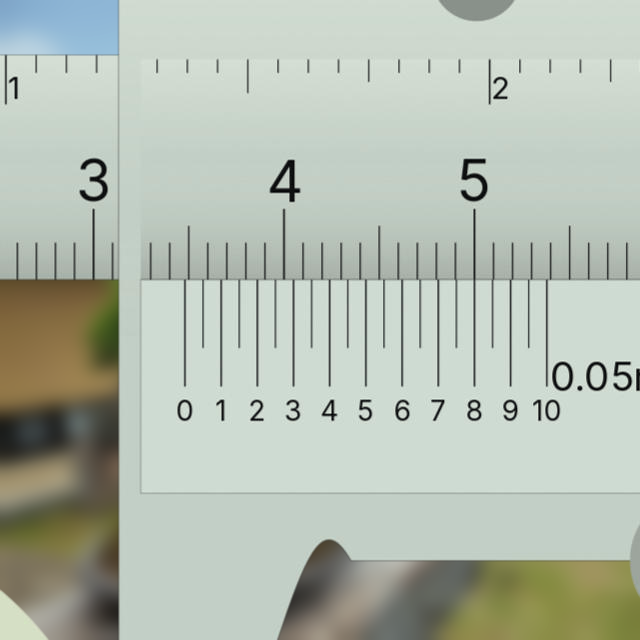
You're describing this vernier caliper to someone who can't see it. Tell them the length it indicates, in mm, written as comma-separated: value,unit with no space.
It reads 34.8,mm
